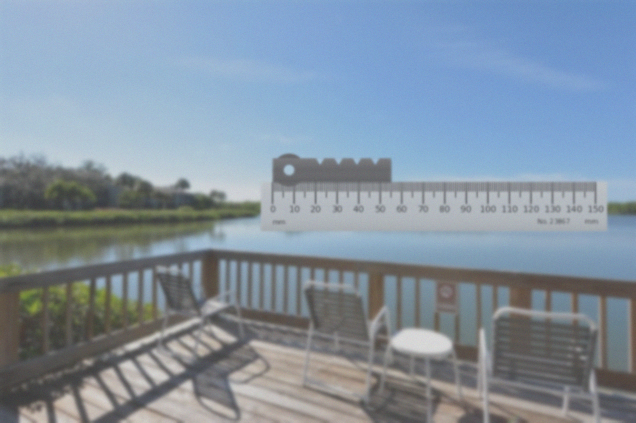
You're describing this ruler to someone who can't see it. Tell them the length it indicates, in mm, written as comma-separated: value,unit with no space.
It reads 55,mm
